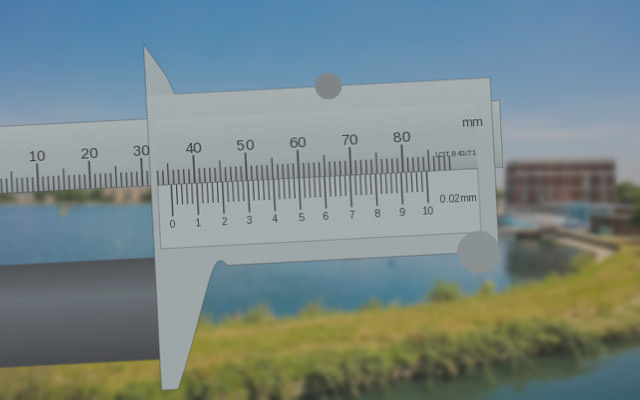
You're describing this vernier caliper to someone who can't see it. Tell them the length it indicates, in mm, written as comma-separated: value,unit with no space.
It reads 35.5,mm
